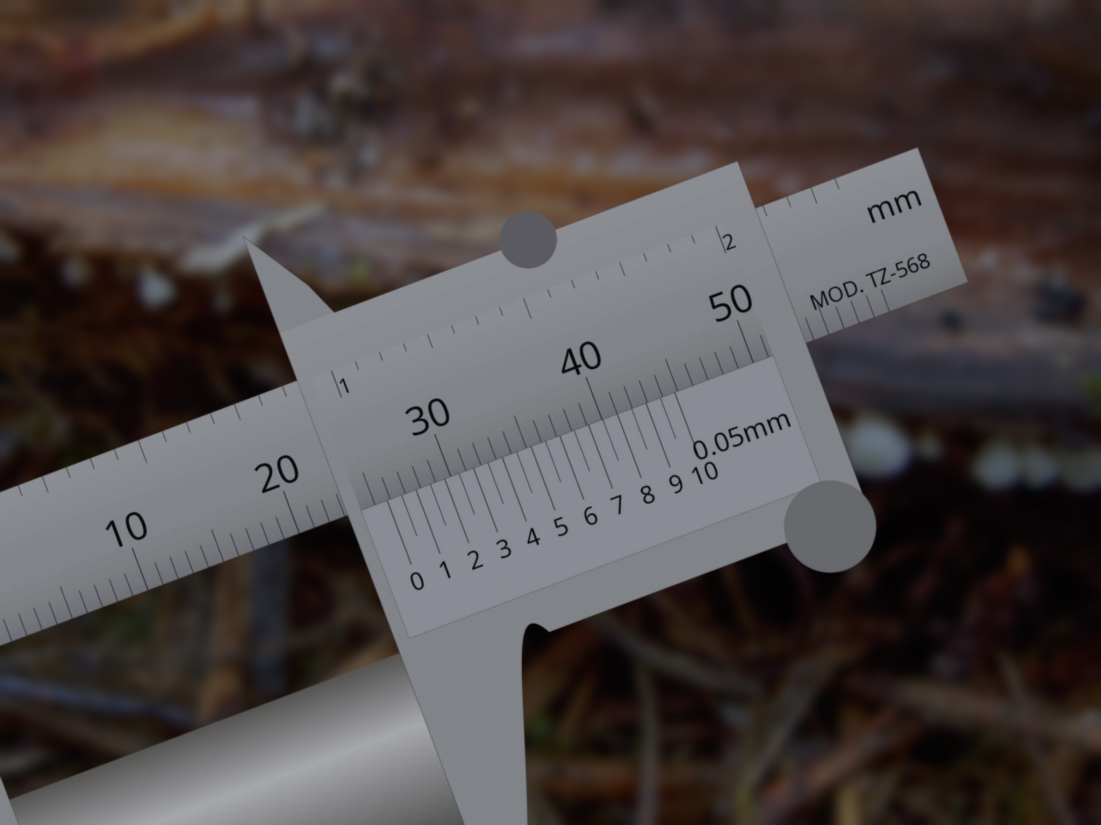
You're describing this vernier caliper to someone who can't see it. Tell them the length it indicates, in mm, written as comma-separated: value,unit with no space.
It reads 25.8,mm
